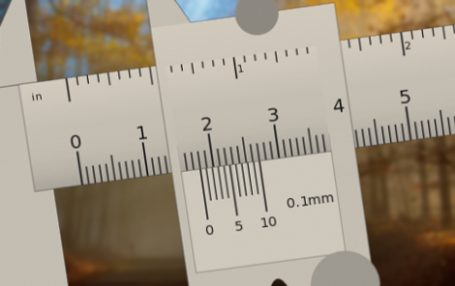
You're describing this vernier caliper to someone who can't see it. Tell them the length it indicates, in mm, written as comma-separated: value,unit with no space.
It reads 18.0,mm
